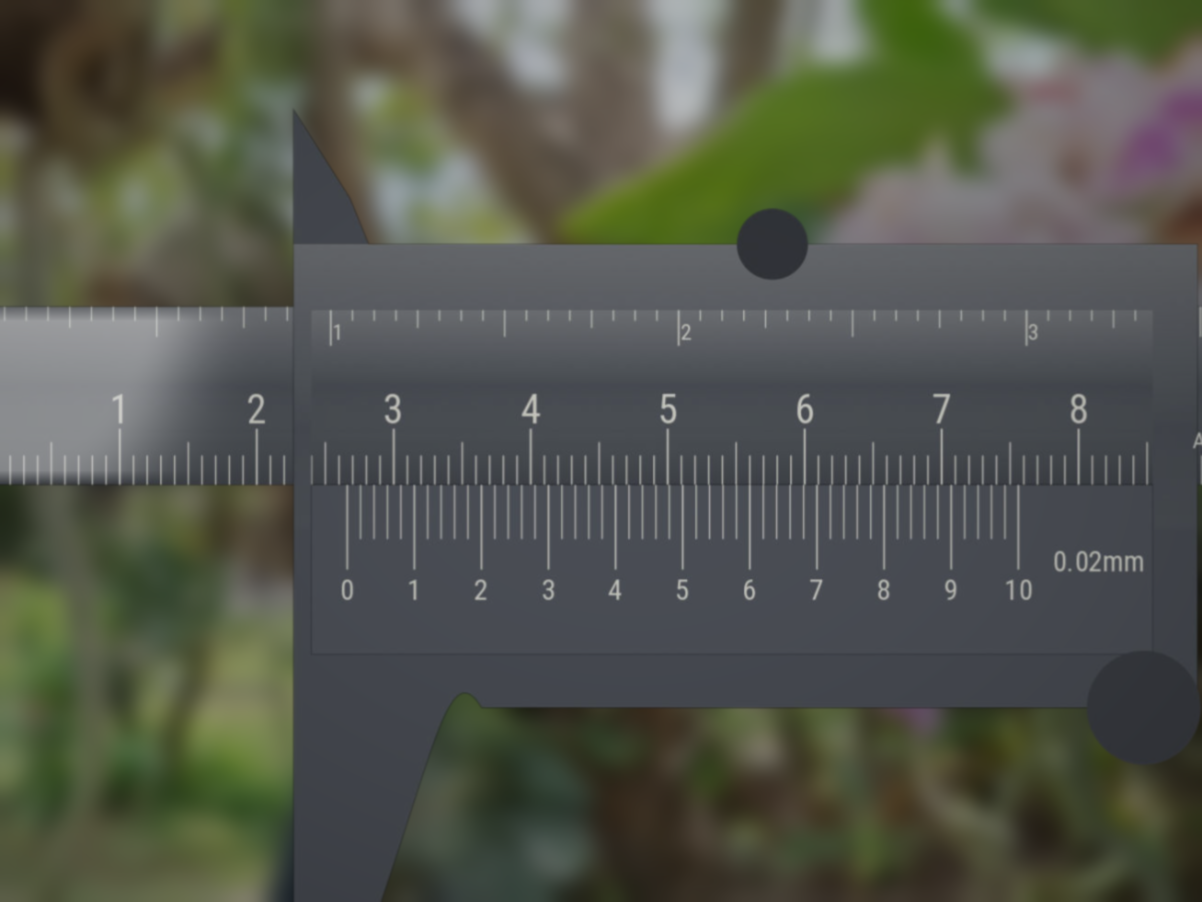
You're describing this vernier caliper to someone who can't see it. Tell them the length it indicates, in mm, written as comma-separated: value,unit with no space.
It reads 26.6,mm
